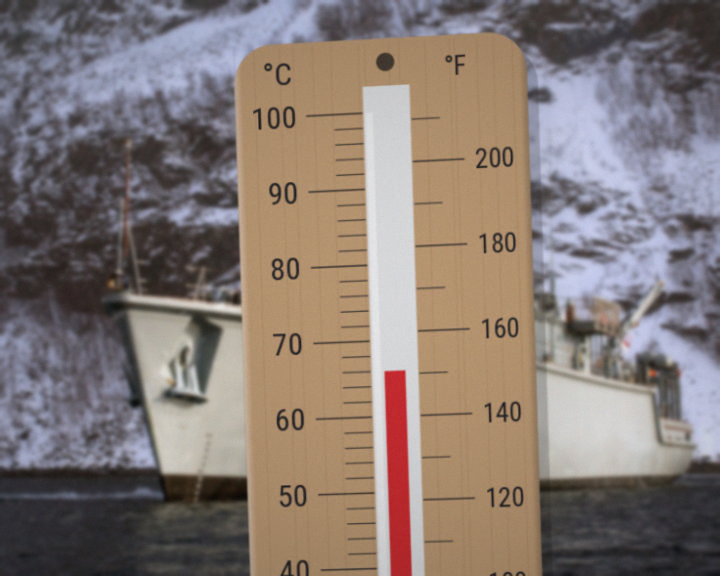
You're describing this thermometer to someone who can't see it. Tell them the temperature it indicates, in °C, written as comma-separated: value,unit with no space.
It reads 66,°C
